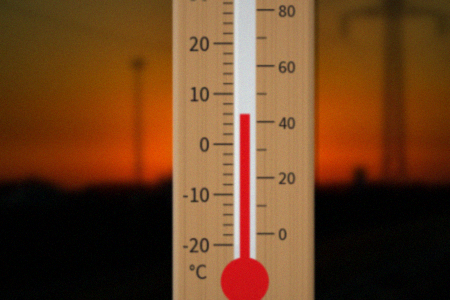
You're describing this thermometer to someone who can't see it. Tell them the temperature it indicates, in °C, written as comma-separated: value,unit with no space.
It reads 6,°C
